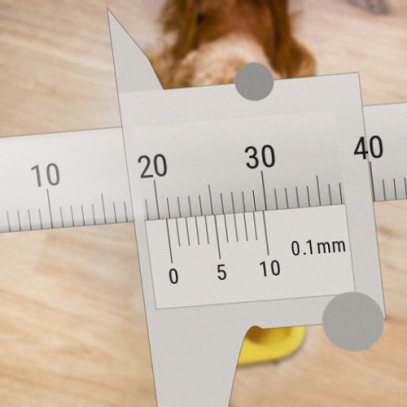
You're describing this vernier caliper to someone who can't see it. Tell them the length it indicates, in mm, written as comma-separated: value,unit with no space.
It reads 20.7,mm
